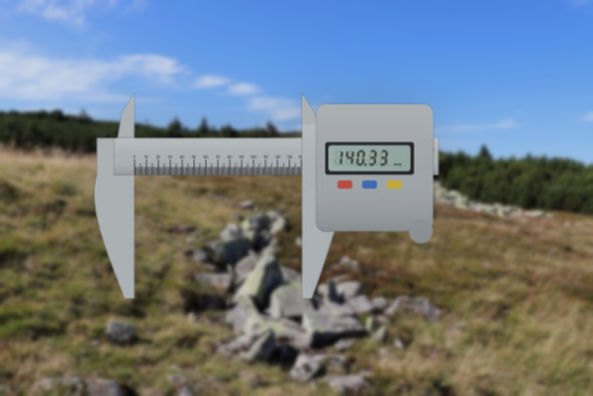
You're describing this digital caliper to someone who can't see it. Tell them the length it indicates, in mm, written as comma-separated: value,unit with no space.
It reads 140.33,mm
